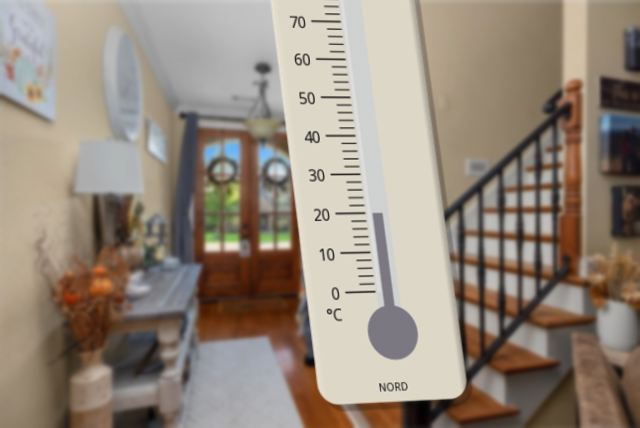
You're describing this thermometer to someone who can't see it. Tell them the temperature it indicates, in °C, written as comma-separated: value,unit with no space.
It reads 20,°C
